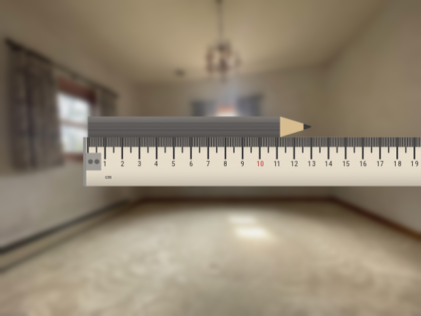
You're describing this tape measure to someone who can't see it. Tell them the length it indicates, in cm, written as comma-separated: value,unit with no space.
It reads 13,cm
